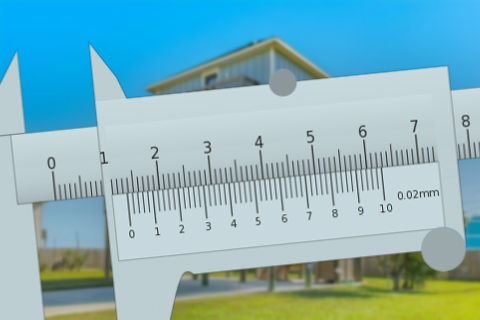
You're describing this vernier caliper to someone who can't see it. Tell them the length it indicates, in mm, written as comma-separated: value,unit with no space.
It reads 13.8,mm
